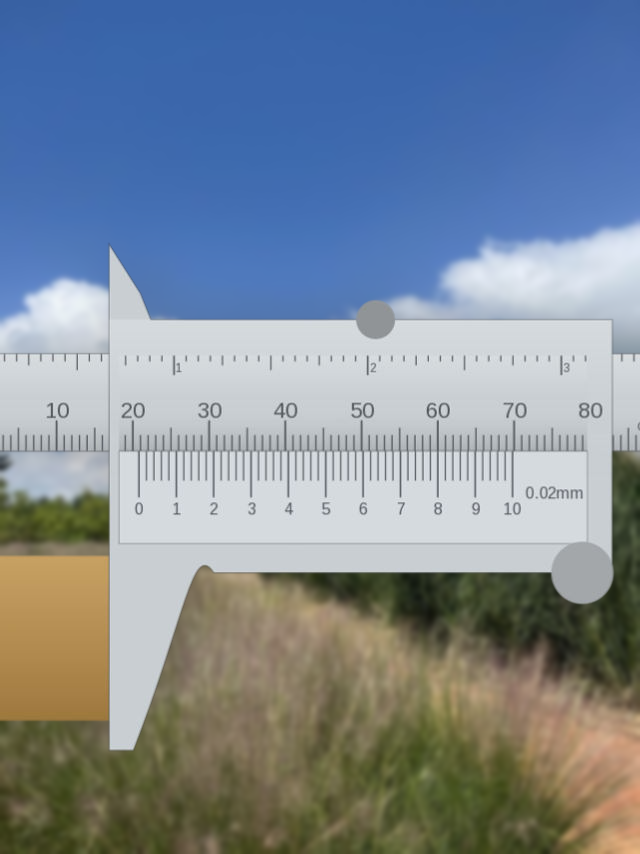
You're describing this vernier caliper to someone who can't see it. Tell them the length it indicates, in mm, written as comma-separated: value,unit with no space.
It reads 20.8,mm
